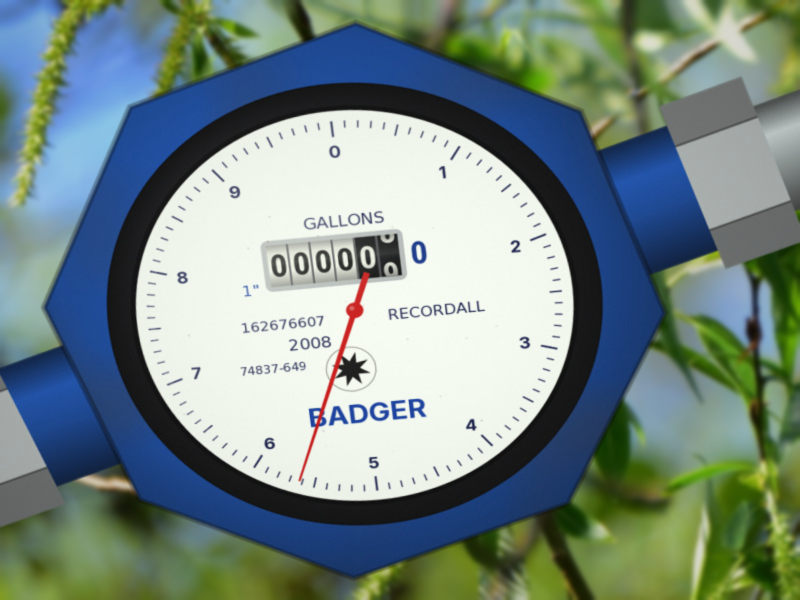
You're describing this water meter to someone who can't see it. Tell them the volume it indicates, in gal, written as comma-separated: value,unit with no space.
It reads 85.6,gal
